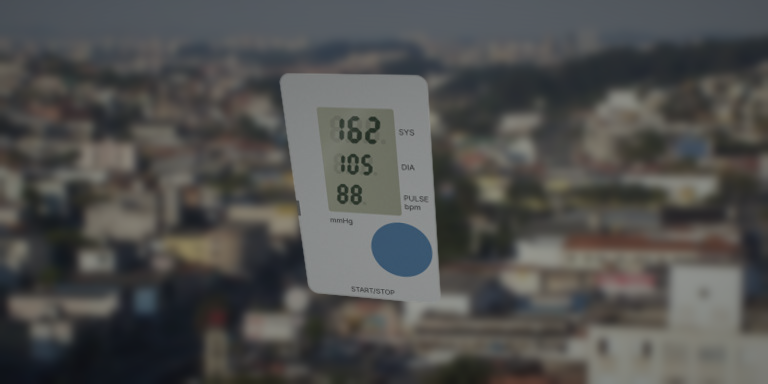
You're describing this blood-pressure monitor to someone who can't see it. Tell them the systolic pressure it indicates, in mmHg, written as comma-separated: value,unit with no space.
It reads 162,mmHg
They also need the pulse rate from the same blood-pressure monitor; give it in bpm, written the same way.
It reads 88,bpm
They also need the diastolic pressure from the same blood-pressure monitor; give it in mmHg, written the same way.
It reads 105,mmHg
